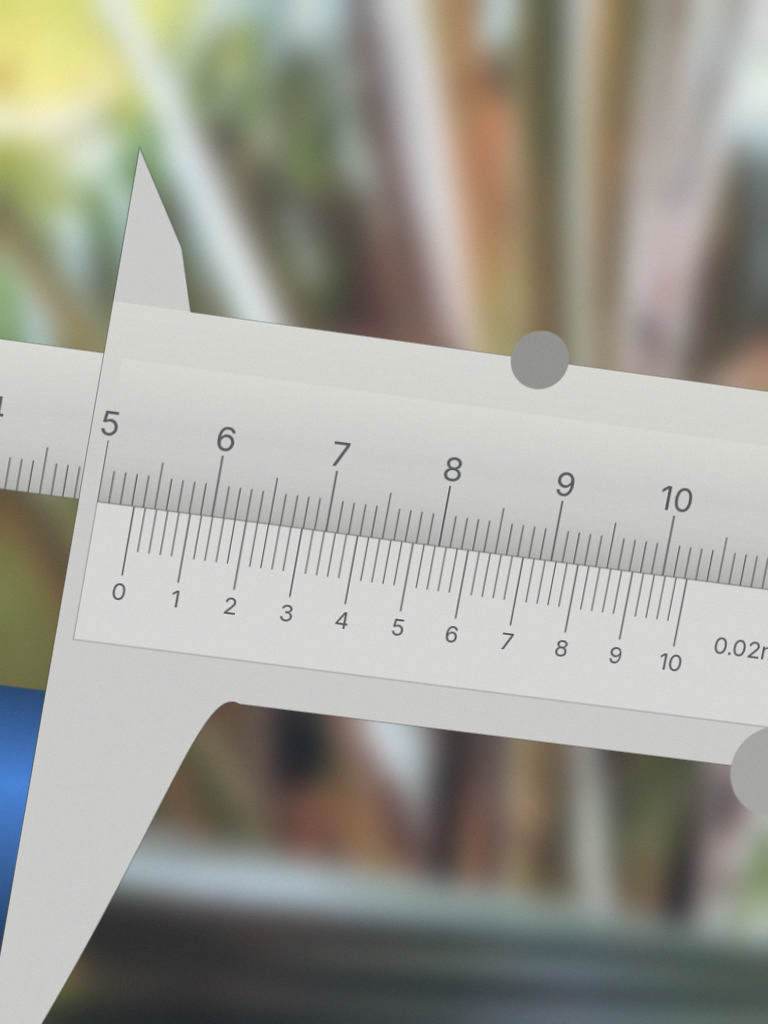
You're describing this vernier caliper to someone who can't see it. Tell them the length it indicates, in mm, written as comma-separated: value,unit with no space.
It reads 53.2,mm
